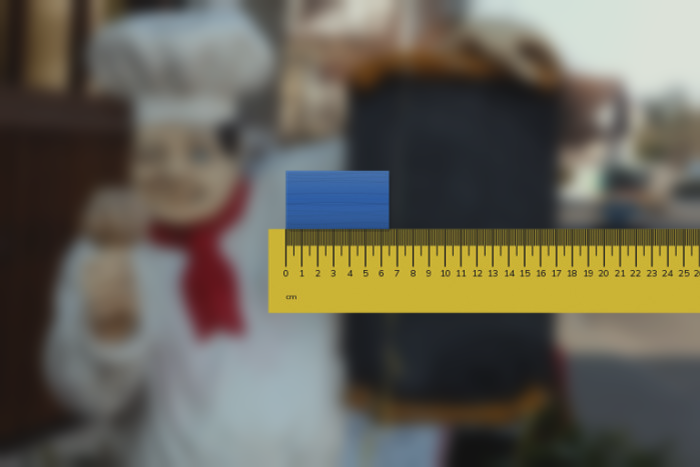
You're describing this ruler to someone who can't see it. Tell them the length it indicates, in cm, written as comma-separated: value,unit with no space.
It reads 6.5,cm
